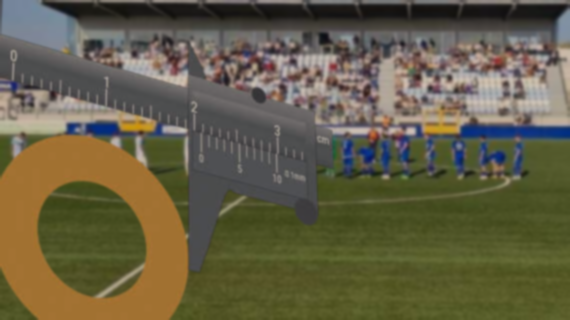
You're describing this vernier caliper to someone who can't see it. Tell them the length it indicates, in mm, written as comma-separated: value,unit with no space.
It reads 20.8,mm
